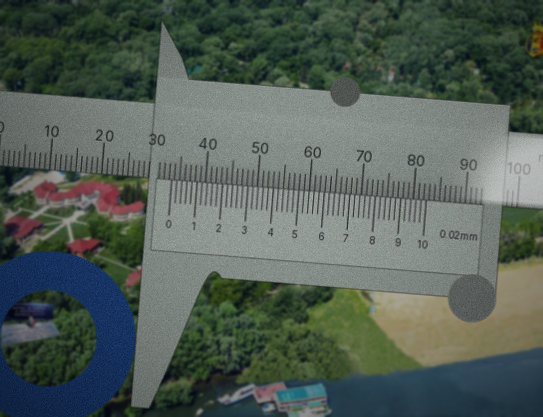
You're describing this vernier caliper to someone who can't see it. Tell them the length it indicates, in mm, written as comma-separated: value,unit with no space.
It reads 33.5,mm
